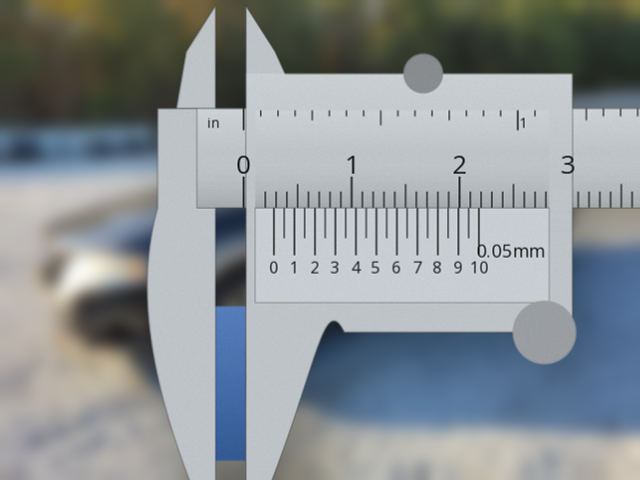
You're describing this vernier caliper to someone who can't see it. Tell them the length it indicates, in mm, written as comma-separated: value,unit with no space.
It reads 2.8,mm
